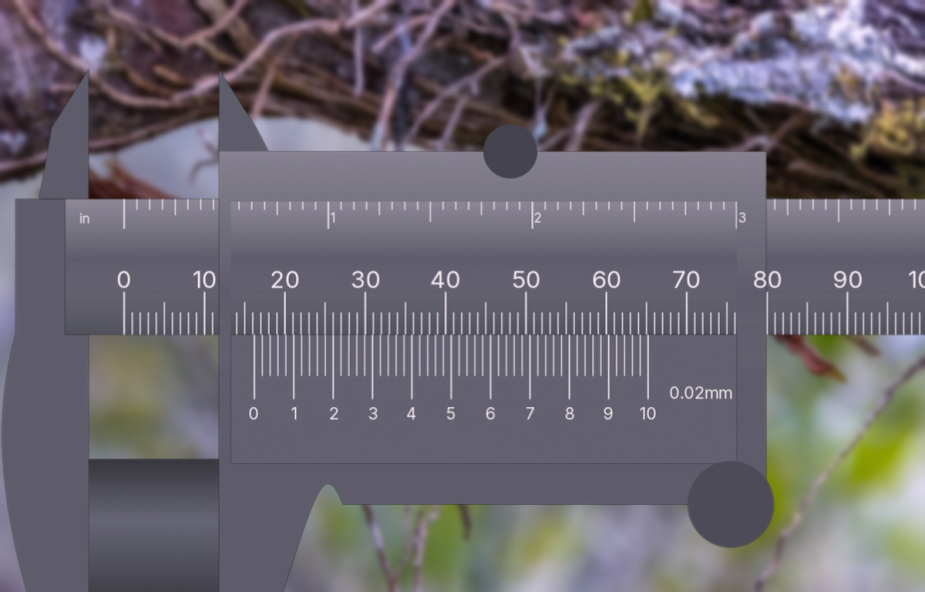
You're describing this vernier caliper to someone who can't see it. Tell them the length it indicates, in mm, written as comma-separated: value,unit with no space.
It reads 16.2,mm
